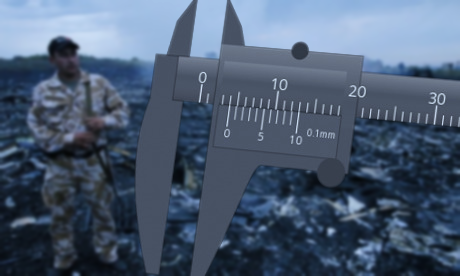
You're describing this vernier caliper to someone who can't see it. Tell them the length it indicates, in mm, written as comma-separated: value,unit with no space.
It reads 4.0,mm
